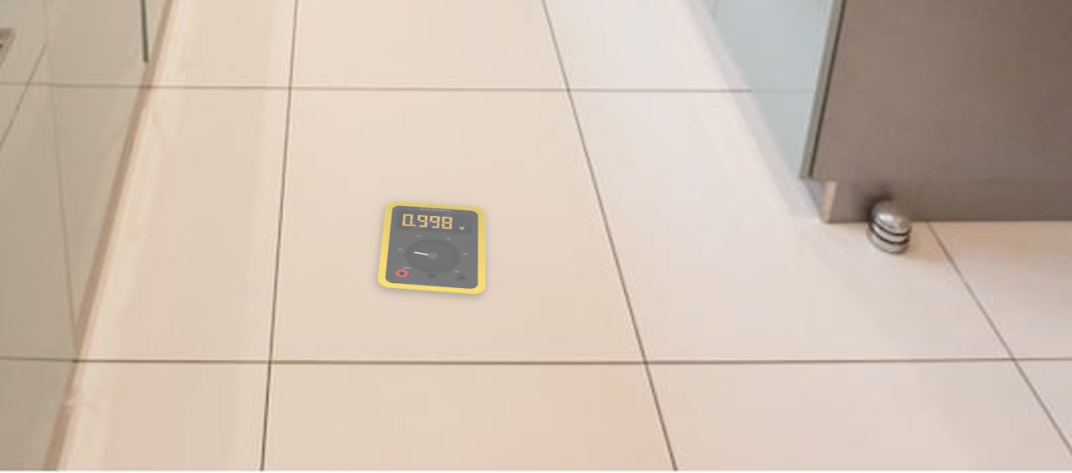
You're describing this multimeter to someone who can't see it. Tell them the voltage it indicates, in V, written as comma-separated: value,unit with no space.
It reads 0.998,V
